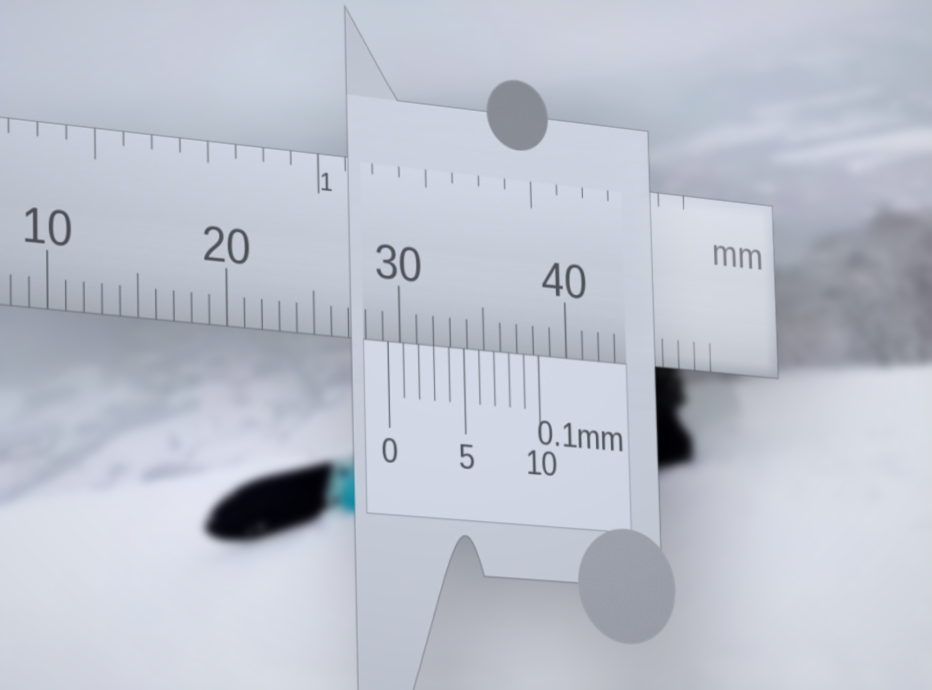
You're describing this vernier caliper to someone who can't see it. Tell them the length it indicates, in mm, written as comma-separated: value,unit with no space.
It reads 29.3,mm
